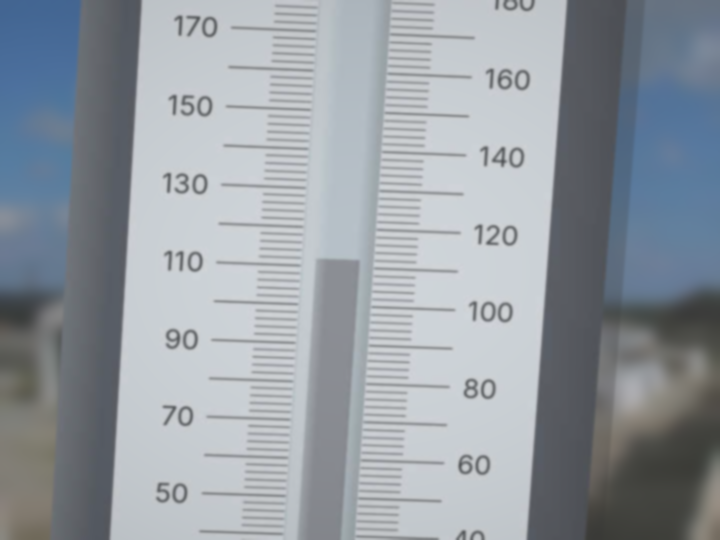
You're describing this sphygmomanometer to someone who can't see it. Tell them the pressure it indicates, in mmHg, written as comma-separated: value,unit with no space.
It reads 112,mmHg
